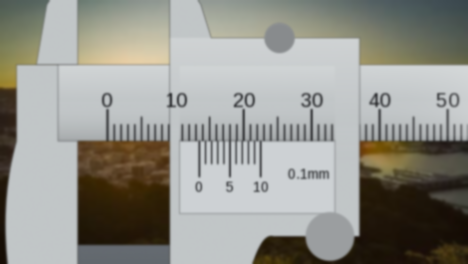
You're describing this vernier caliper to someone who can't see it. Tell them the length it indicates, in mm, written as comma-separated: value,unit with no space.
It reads 13.5,mm
